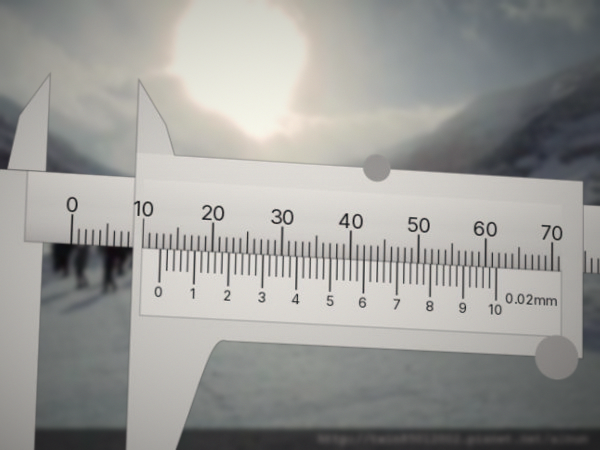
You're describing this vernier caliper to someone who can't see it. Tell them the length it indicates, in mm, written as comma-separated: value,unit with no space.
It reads 12.6,mm
